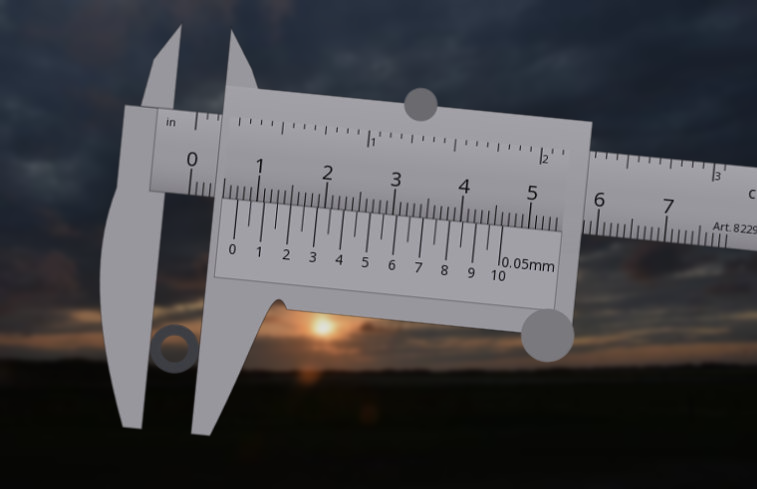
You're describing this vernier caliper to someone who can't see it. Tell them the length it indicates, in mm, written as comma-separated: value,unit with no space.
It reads 7.2,mm
